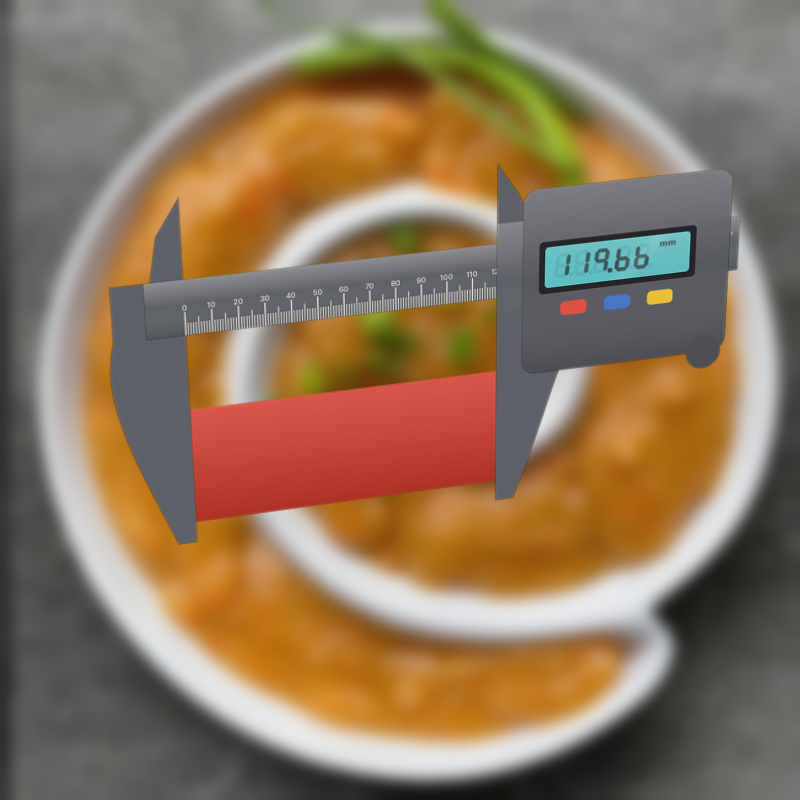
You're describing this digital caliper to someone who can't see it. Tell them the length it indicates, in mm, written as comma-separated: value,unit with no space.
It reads 119.66,mm
